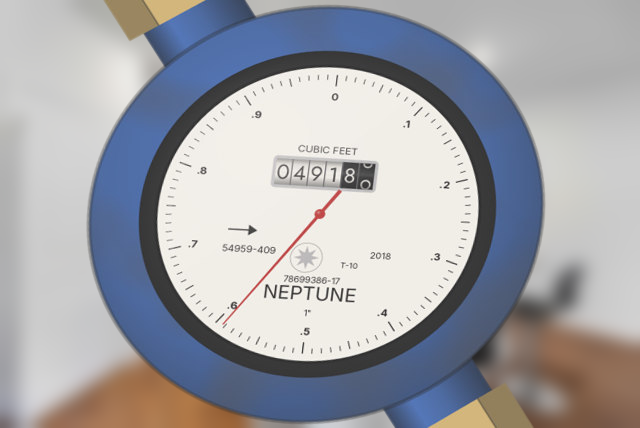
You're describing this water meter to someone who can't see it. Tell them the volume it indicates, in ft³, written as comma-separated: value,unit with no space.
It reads 49188.59,ft³
